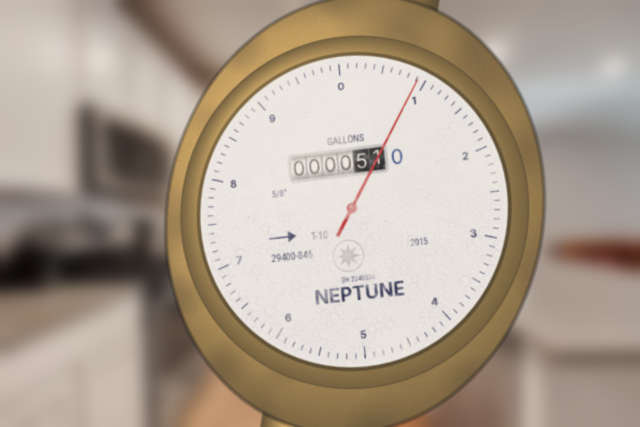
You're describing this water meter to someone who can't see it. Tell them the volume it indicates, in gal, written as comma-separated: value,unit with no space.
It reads 510.9,gal
